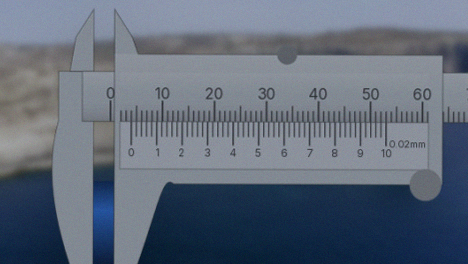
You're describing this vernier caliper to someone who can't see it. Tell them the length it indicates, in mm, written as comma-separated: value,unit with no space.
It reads 4.0,mm
